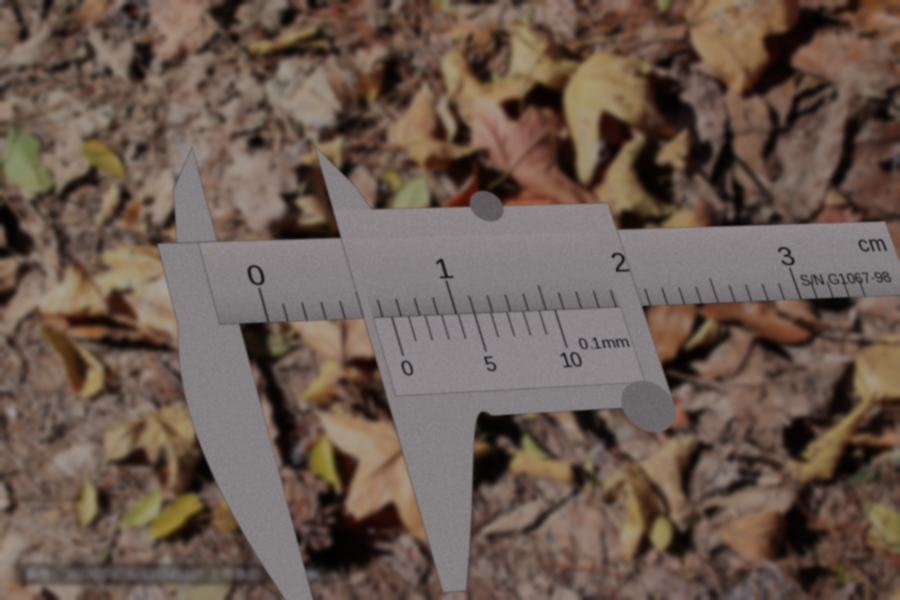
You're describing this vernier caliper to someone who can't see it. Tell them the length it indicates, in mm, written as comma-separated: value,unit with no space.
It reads 6.5,mm
